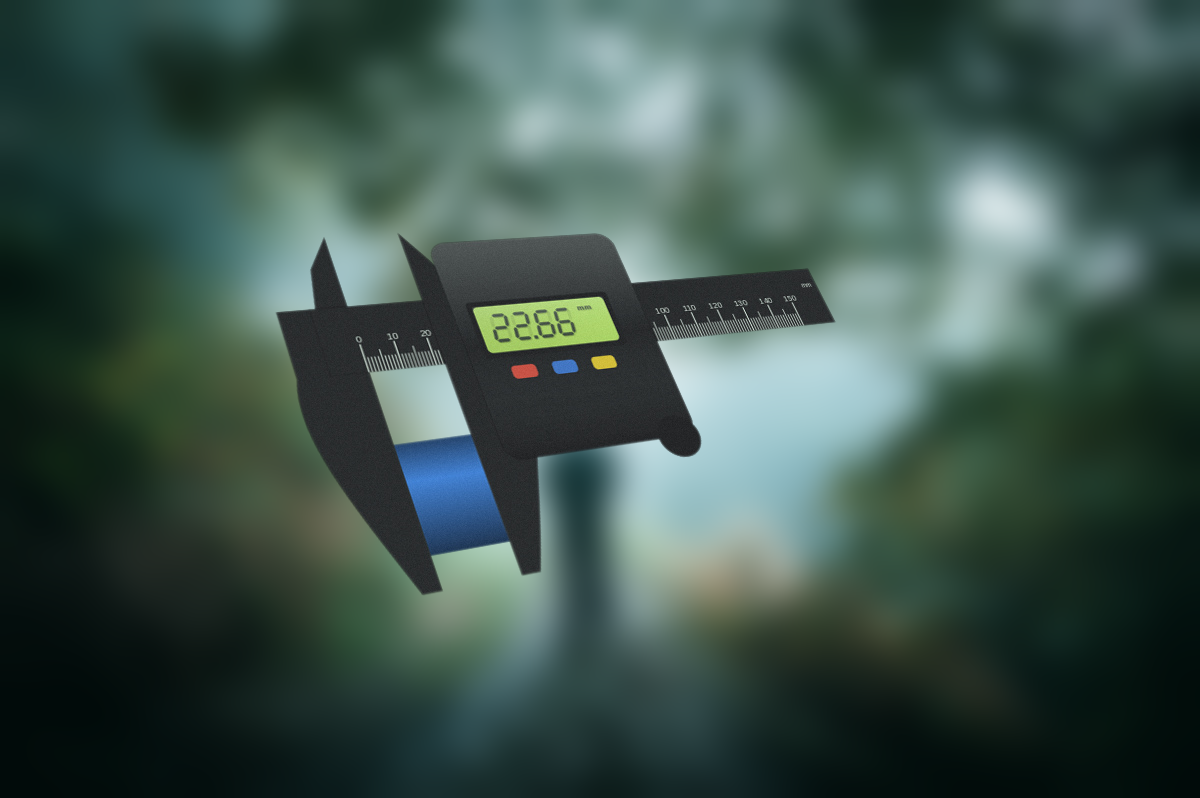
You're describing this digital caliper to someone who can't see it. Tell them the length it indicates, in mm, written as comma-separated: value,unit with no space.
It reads 22.66,mm
